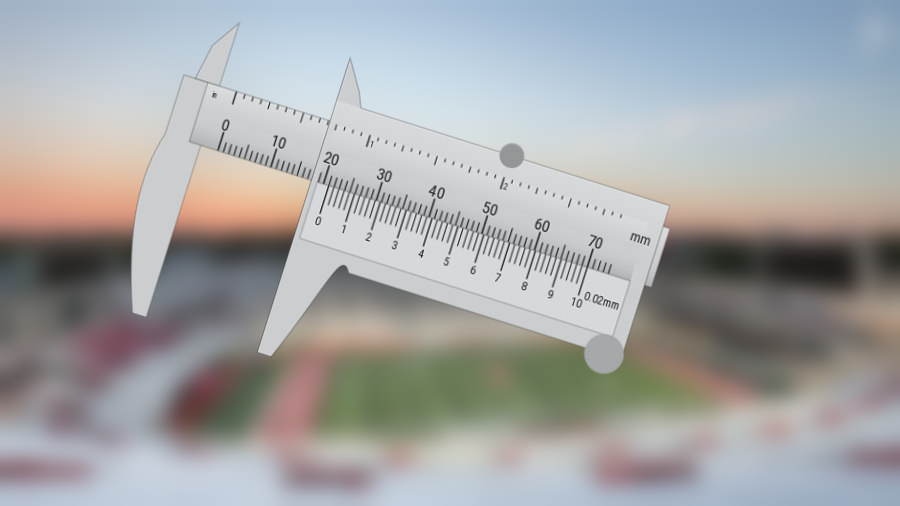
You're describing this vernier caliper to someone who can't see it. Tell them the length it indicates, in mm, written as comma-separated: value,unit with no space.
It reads 21.0,mm
